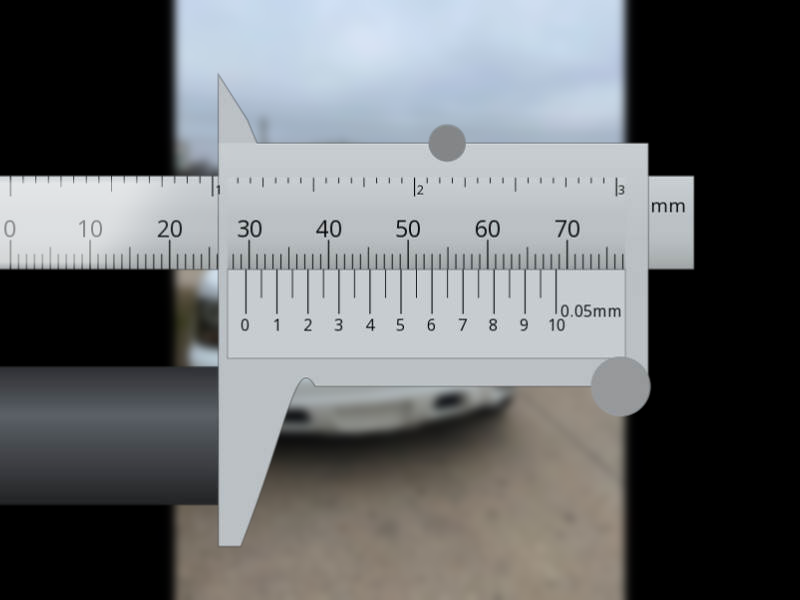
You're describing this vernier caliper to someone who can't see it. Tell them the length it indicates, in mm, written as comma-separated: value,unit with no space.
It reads 29.6,mm
